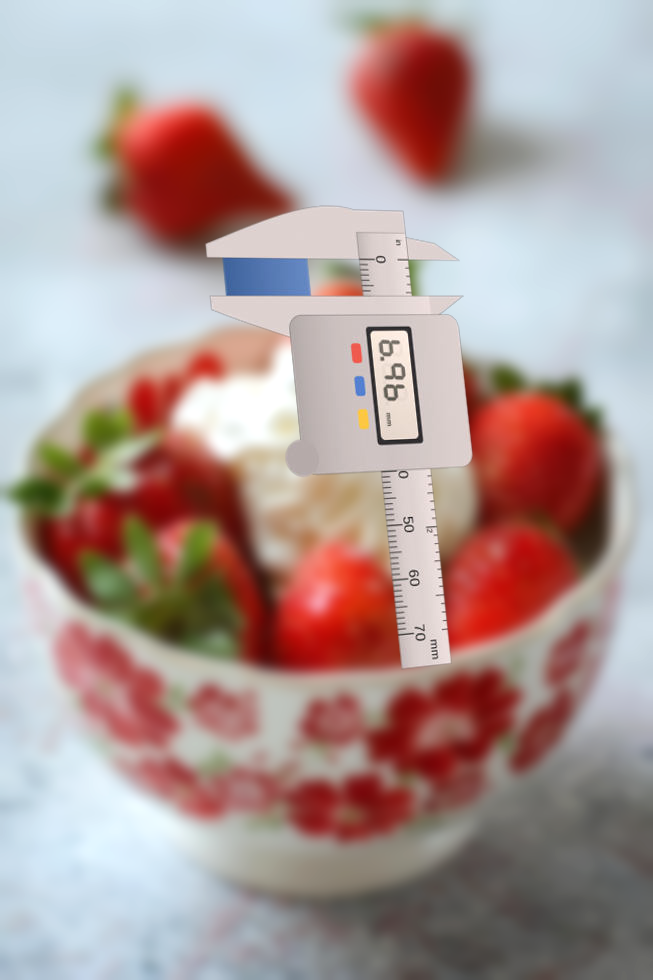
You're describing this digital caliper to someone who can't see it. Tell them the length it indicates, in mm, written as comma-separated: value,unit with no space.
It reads 6.96,mm
